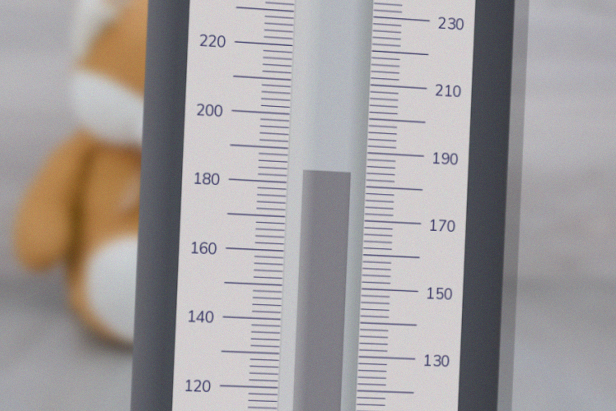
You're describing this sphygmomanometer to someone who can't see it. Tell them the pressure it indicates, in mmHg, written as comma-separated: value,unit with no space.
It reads 184,mmHg
